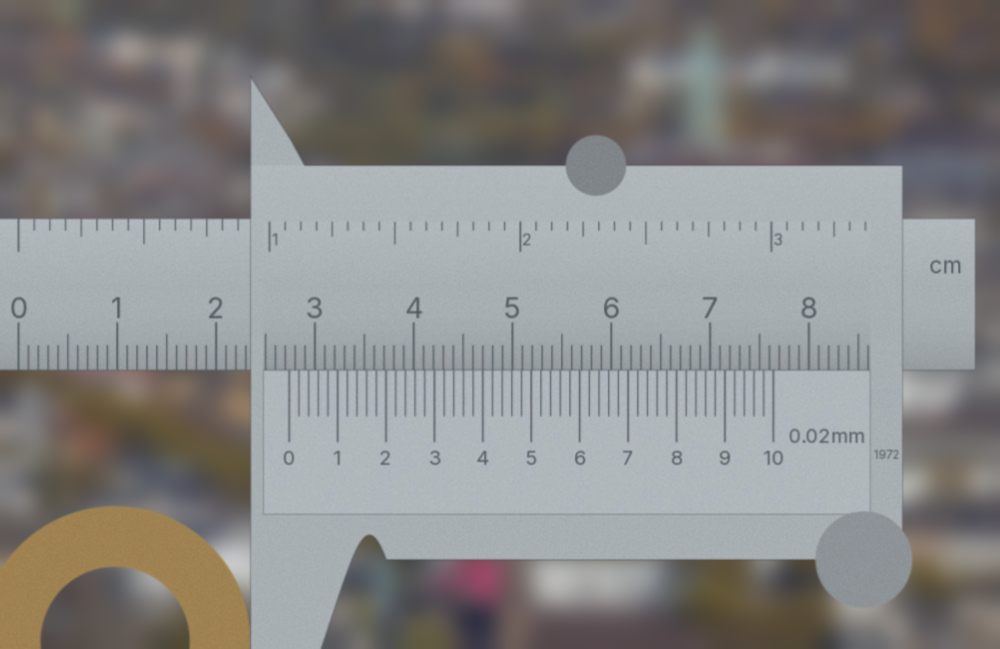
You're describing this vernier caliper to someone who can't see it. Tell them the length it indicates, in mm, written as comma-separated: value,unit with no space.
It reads 27.4,mm
